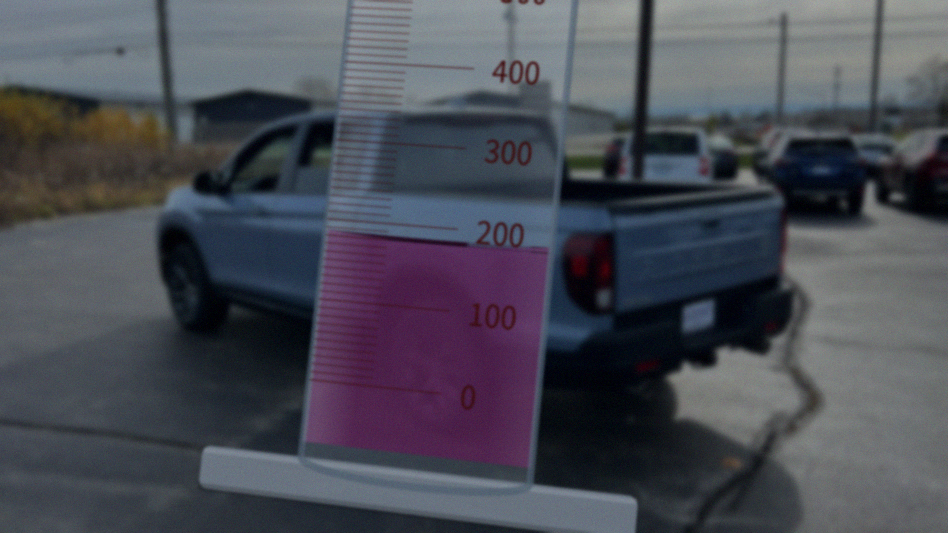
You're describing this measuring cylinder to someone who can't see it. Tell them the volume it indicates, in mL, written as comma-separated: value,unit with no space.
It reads 180,mL
